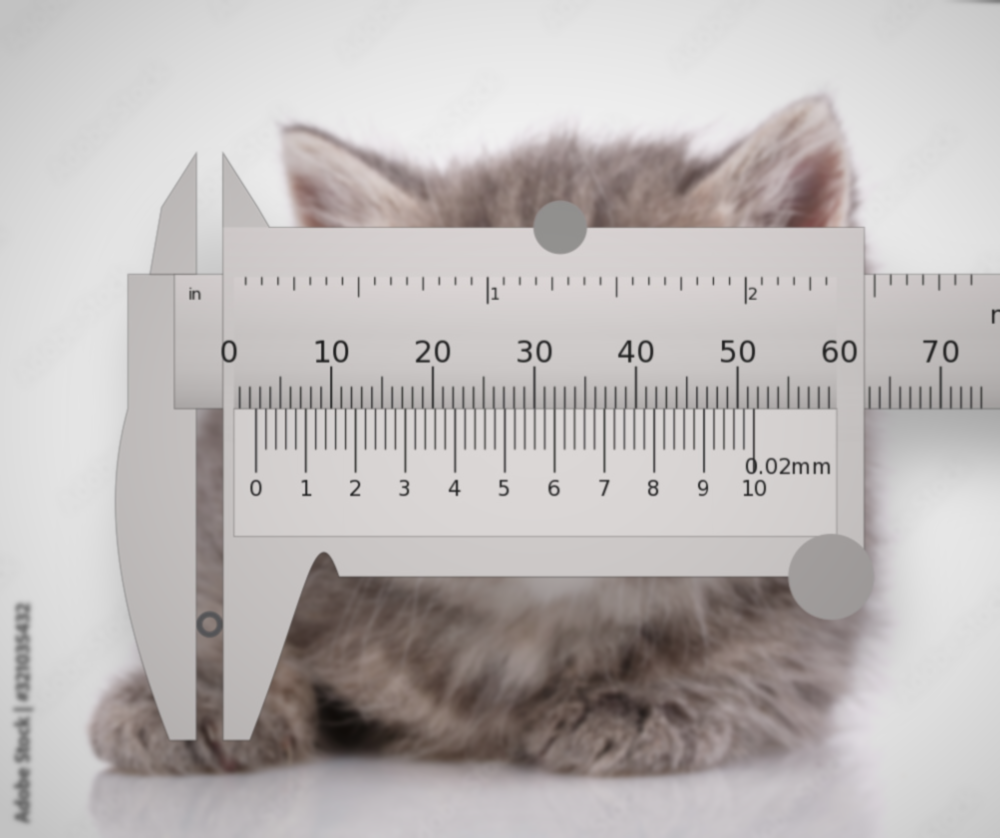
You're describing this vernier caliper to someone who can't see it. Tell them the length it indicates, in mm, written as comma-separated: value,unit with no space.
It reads 2.6,mm
